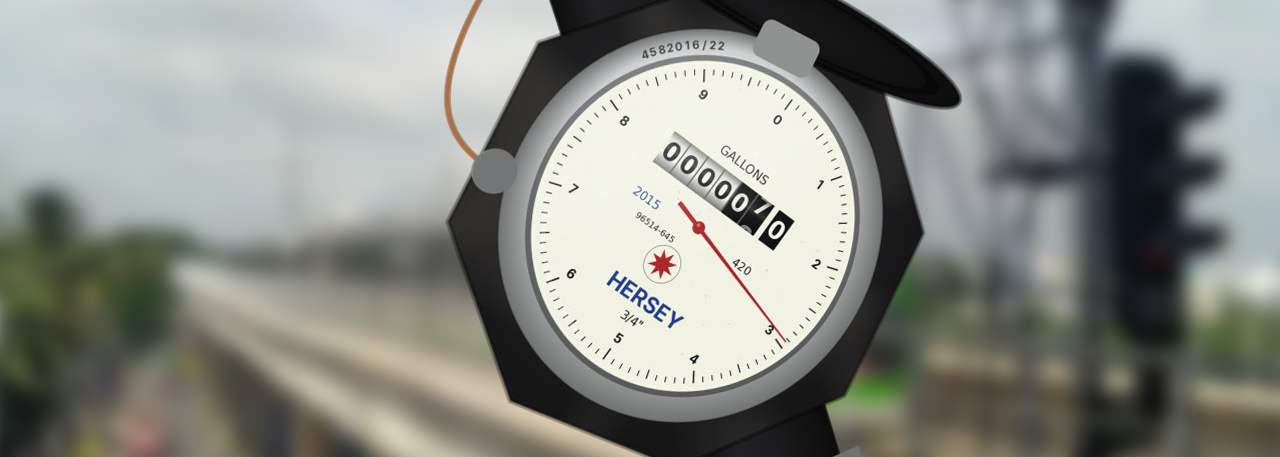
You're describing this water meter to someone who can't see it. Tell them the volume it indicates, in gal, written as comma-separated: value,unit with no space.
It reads 72.9,gal
